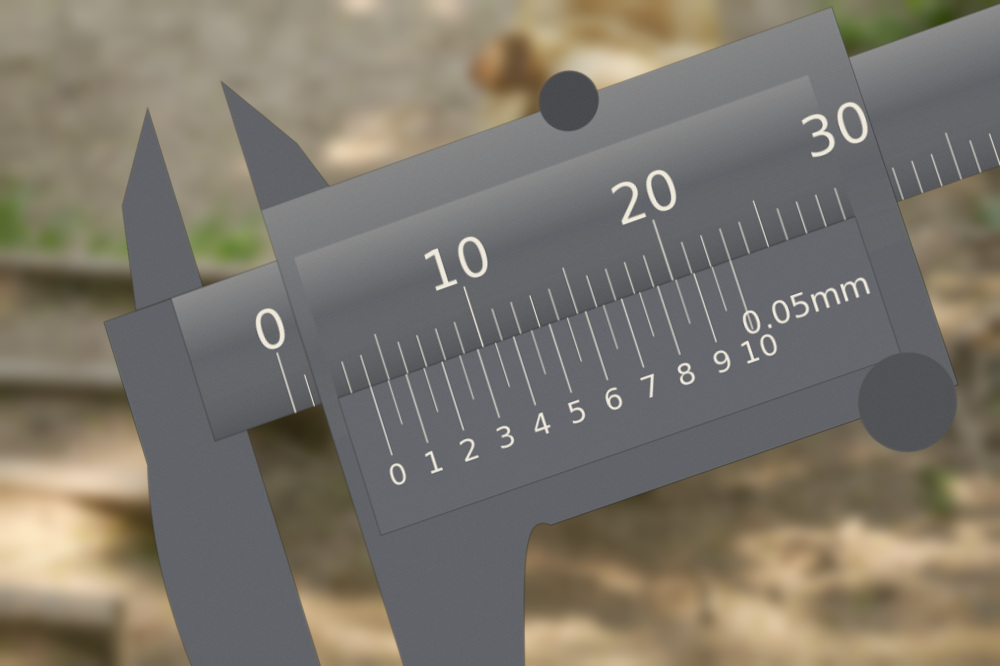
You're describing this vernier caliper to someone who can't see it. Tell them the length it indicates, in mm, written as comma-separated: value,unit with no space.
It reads 4.0,mm
